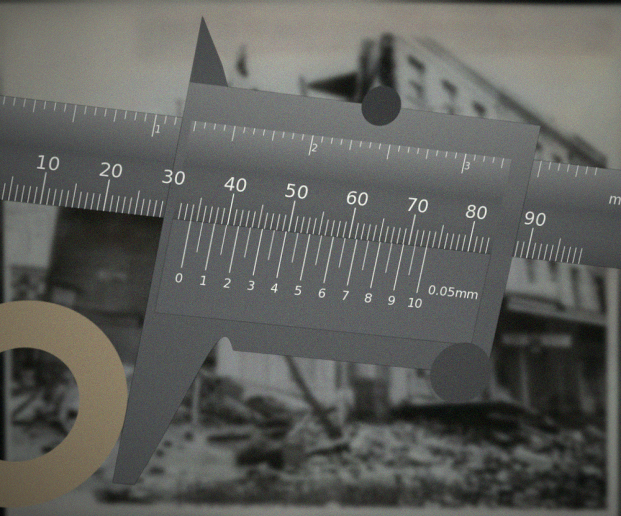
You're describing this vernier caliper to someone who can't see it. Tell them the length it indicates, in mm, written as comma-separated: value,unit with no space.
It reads 34.0,mm
